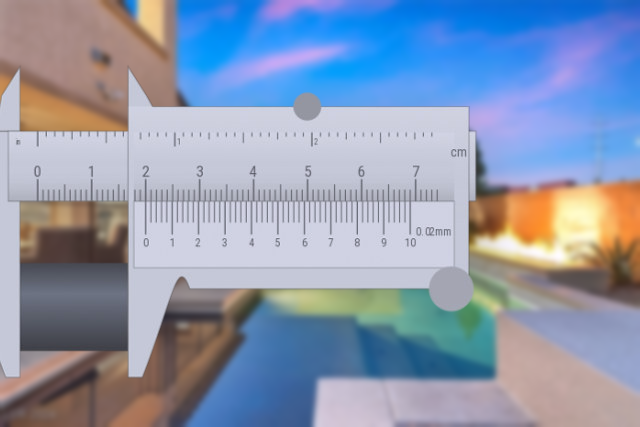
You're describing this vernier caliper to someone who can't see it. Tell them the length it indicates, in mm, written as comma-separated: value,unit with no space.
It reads 20.0,mm
